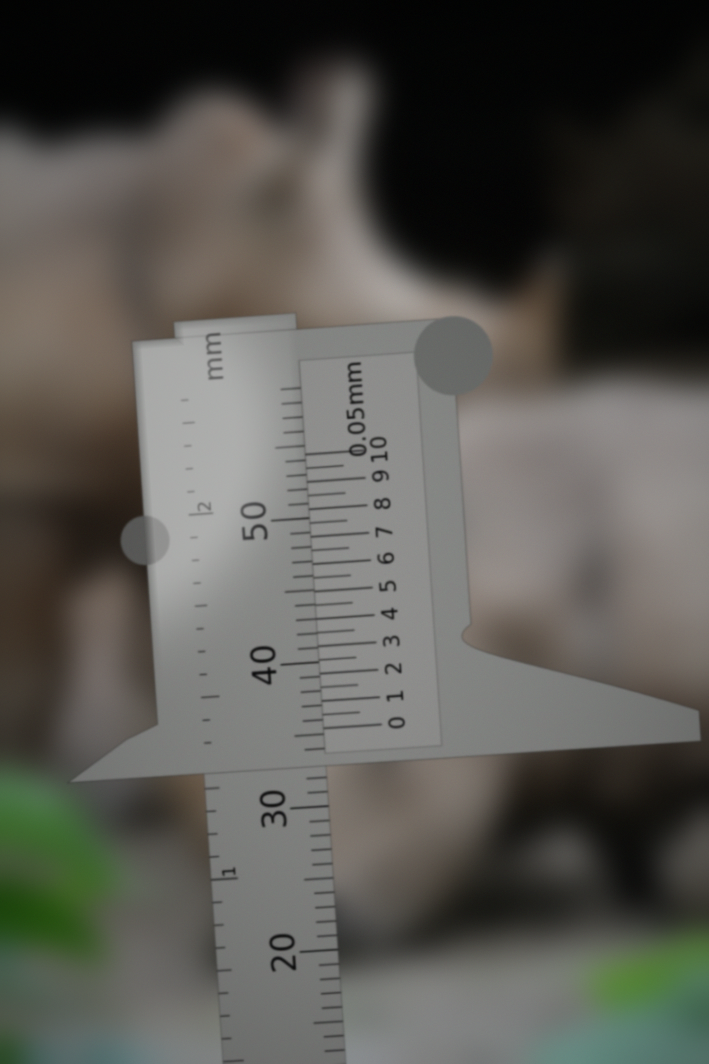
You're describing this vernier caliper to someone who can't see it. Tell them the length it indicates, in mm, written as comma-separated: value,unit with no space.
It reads 35.4,mm
